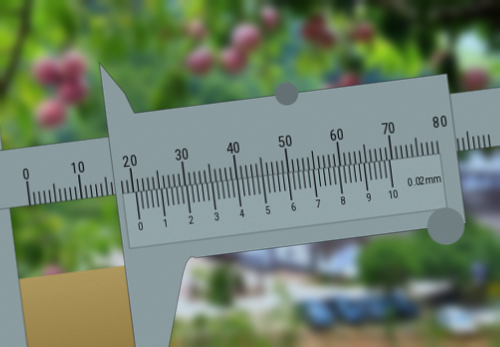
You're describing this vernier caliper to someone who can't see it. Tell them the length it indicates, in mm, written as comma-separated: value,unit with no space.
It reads 20.5,mm
